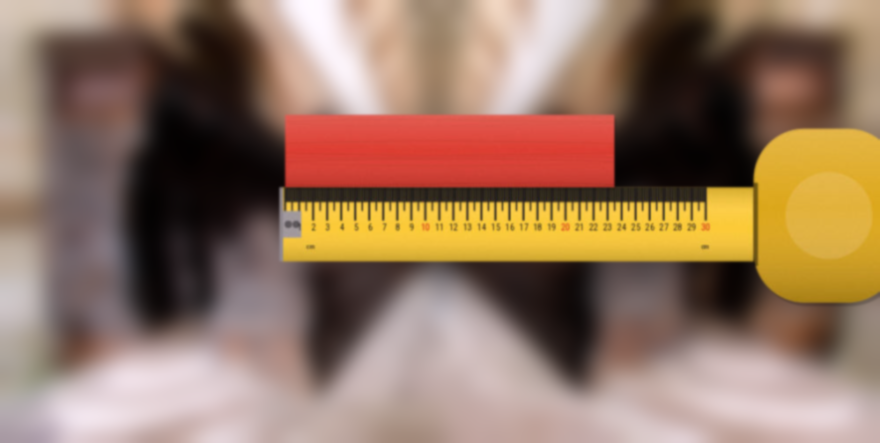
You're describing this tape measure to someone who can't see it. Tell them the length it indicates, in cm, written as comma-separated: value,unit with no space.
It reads 23.5,cm
